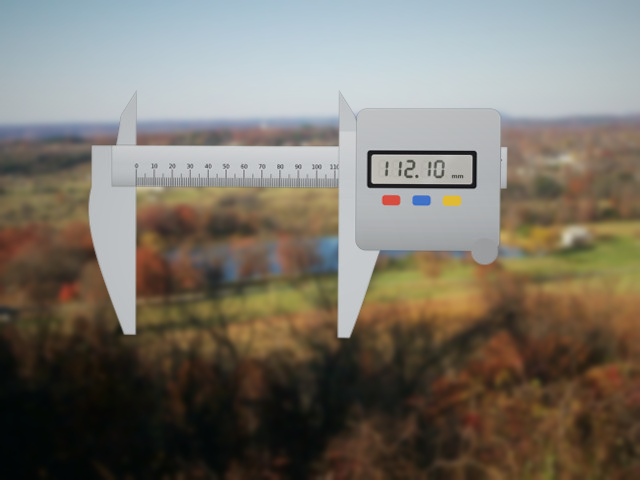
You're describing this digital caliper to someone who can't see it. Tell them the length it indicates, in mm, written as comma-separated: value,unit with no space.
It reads 112.10,mm
